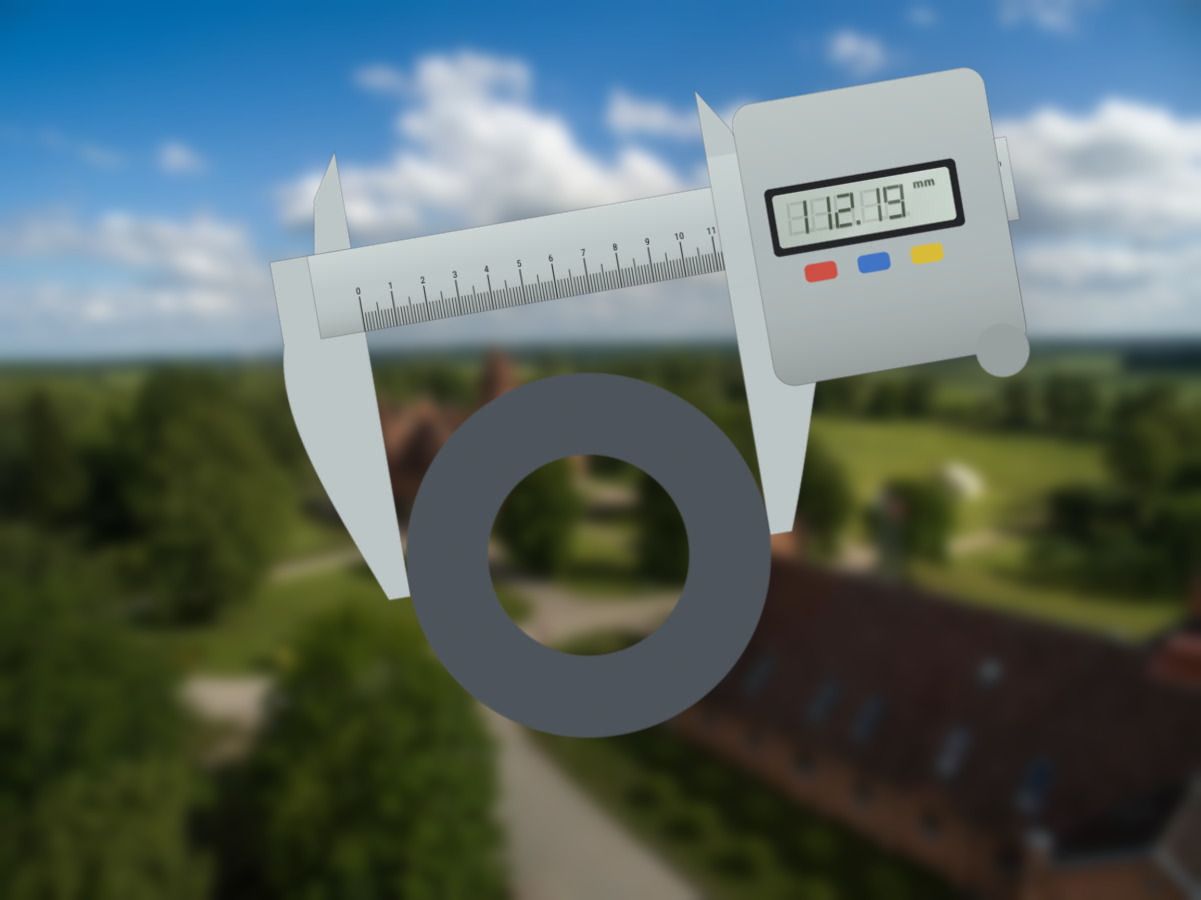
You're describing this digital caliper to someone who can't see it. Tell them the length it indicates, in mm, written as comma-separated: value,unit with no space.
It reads 112.19,mm
